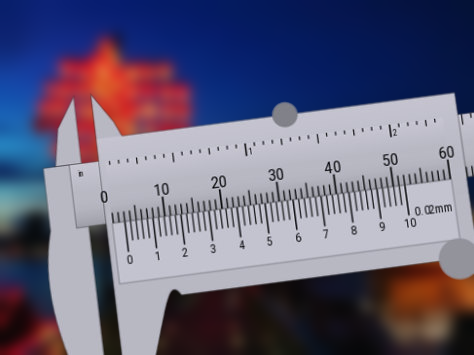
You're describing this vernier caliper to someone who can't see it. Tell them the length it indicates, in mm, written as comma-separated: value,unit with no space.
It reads 3.0,mm
